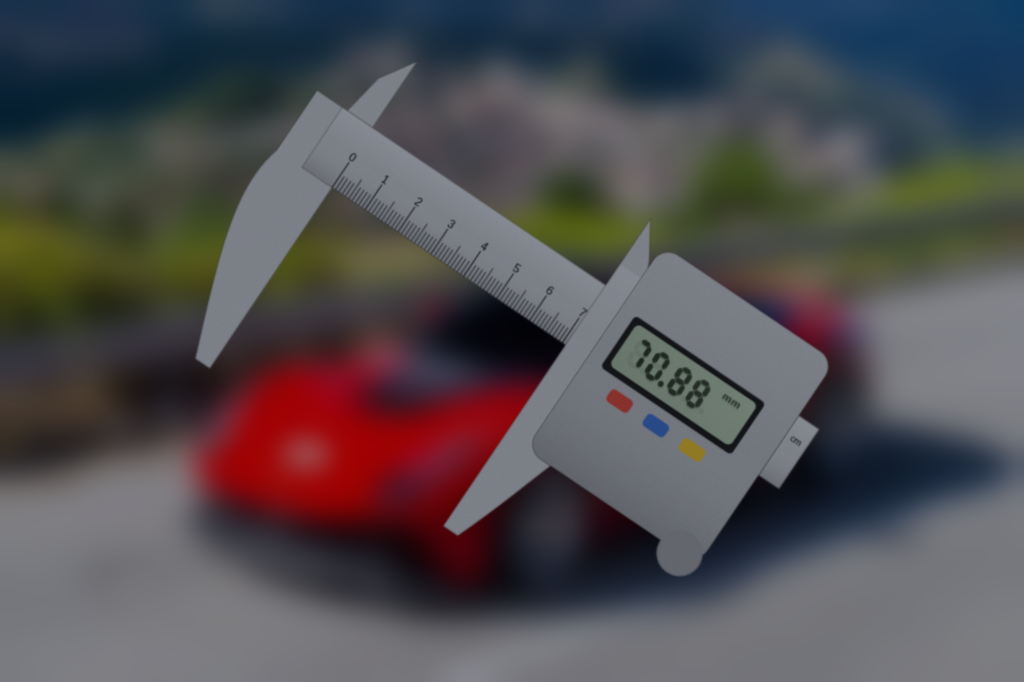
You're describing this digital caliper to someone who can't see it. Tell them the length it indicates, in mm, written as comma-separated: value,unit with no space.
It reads 70.88,mm
